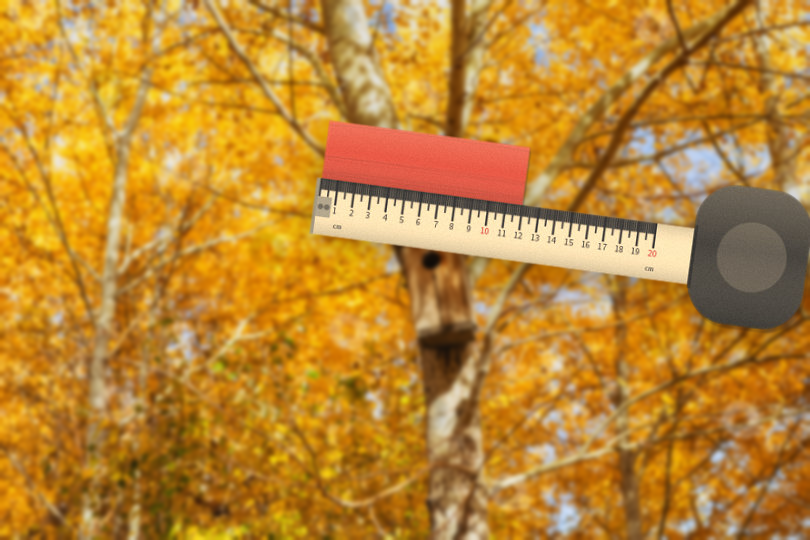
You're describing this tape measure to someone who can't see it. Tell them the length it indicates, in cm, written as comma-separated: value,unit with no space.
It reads 12,cm
